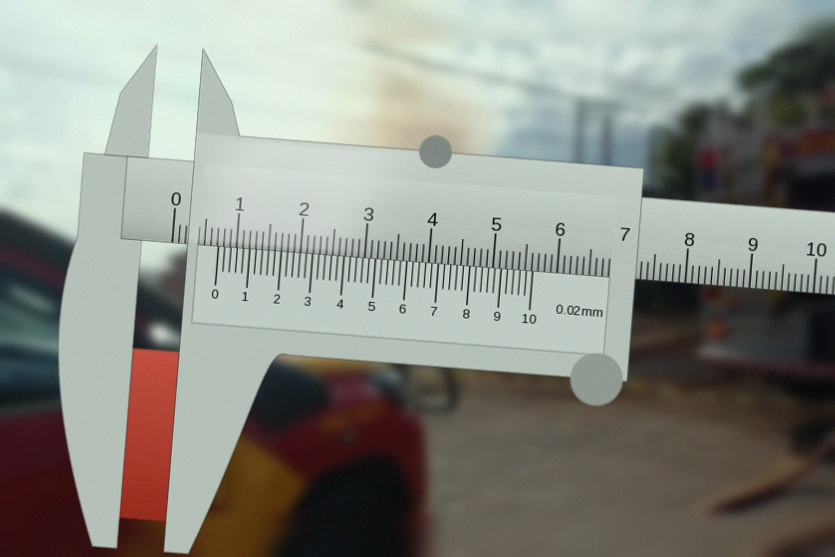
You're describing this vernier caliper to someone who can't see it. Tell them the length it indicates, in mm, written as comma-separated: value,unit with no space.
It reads 7.2,mm
